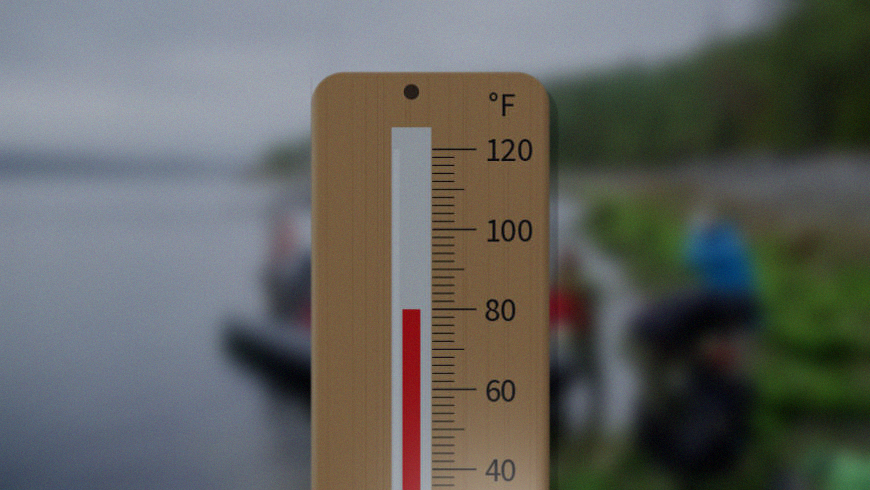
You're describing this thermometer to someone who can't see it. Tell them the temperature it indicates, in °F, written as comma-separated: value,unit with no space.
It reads 80,°F
